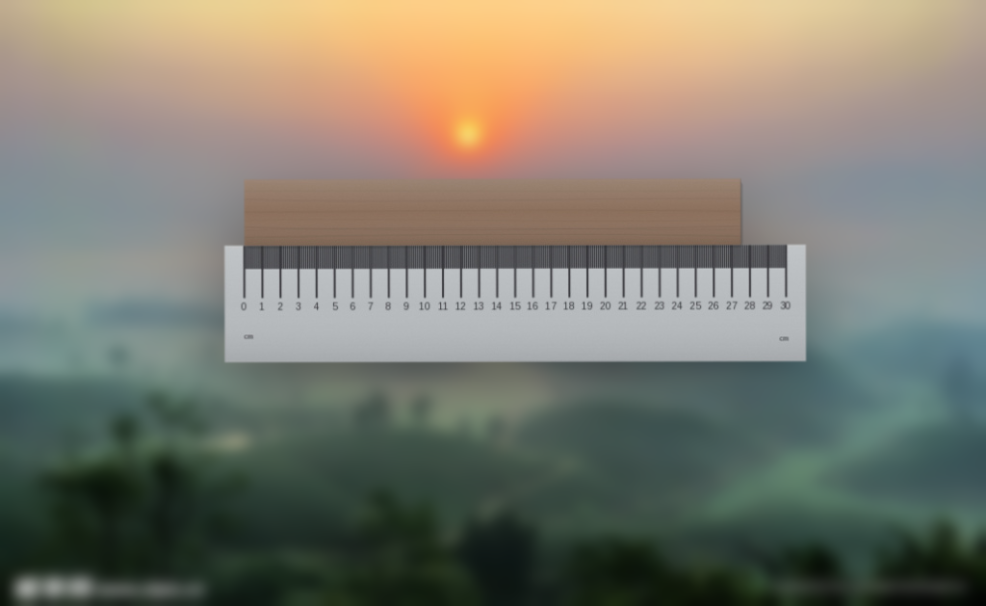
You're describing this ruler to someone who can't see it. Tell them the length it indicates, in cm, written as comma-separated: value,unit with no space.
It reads 27.5,cm
